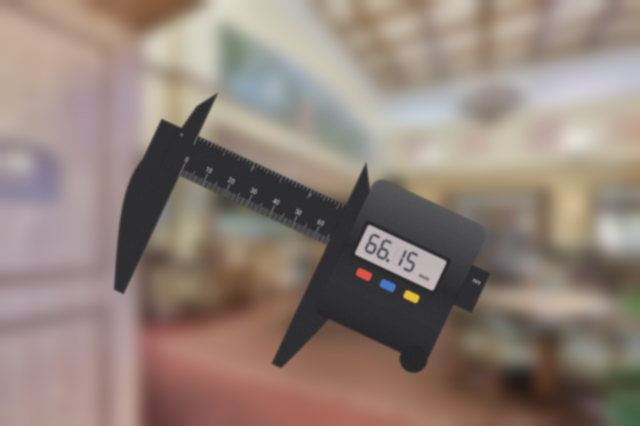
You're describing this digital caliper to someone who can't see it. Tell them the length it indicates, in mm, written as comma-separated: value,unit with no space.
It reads 66.15,mm
